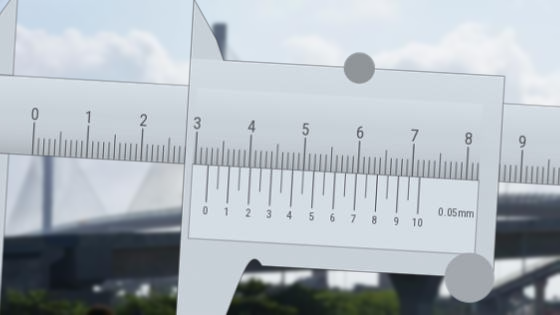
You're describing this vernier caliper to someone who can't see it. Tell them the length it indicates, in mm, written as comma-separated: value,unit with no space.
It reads 32.4,mm
